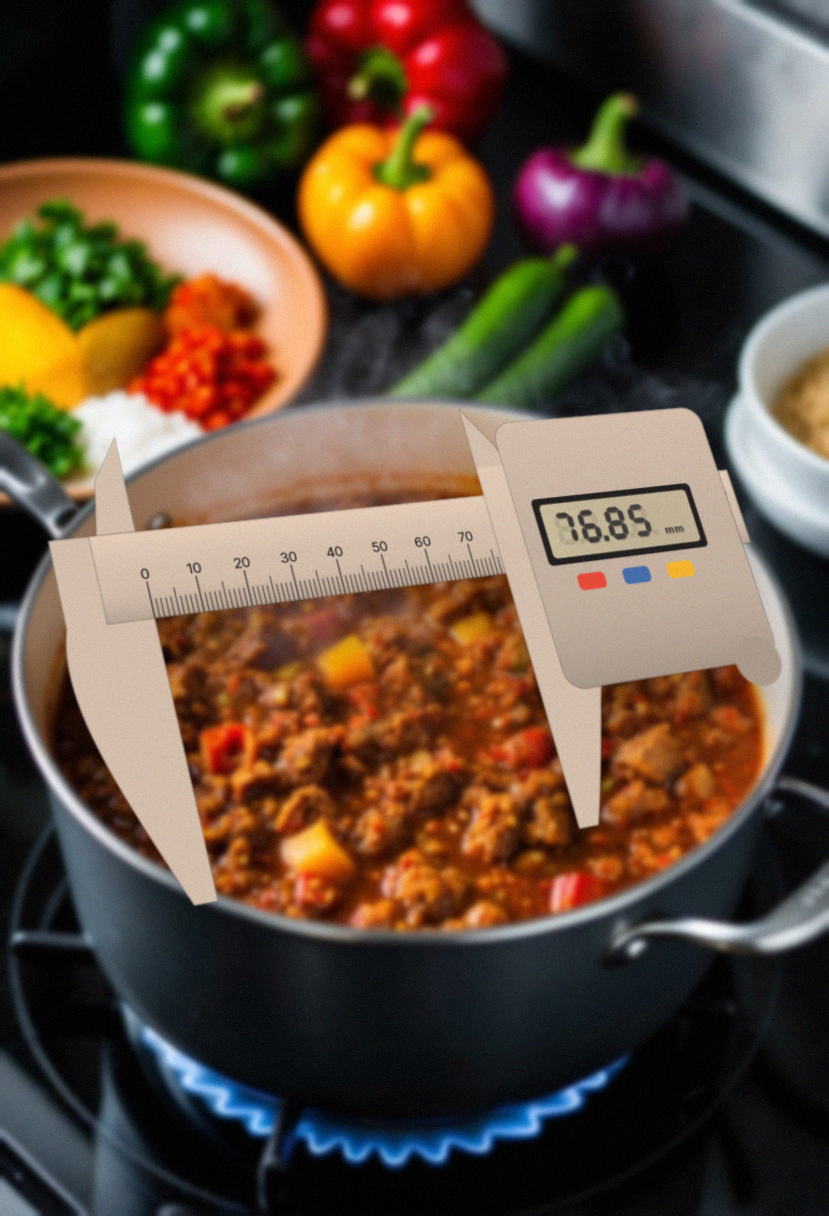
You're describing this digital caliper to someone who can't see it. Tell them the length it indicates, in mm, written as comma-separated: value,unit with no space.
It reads 76.85,mm
